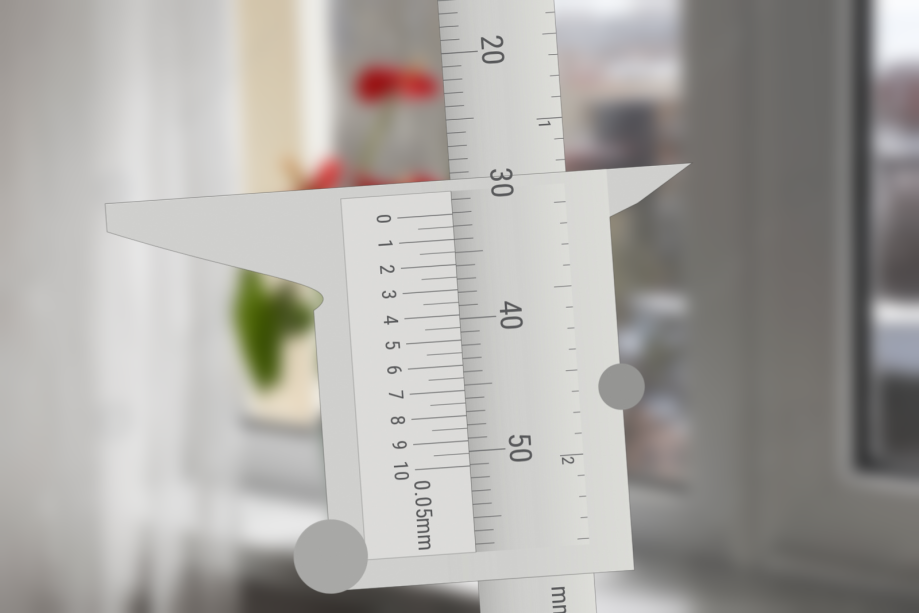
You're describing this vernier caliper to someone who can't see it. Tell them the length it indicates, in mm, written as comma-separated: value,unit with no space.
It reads 32.1,mm
